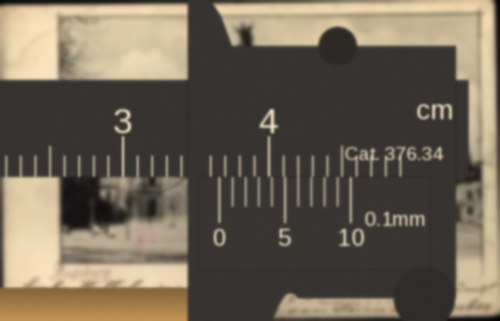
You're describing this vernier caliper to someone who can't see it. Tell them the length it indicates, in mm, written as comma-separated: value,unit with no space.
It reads 36.6,mm
